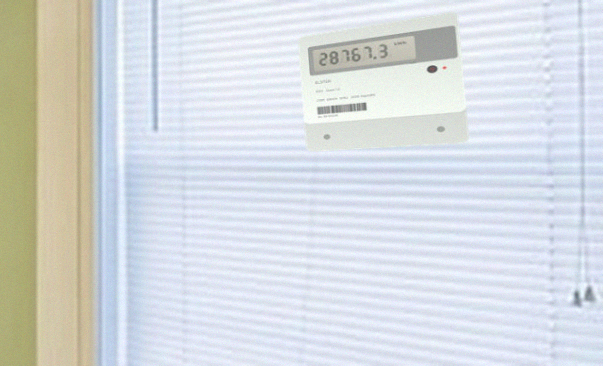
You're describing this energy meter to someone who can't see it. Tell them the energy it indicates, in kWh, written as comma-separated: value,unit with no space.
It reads 28767.3,kWh
